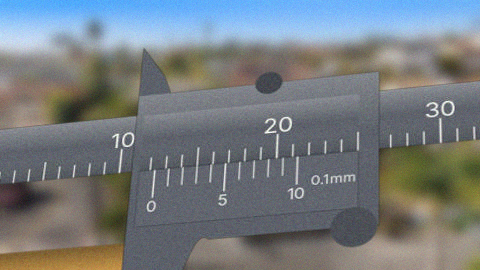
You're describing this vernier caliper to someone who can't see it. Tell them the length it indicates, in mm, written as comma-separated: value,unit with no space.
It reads 12.3,mm
